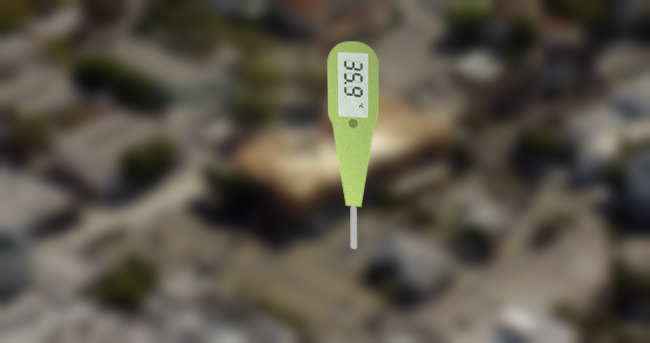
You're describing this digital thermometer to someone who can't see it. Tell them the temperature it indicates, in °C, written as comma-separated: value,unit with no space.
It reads 35.9,°C
